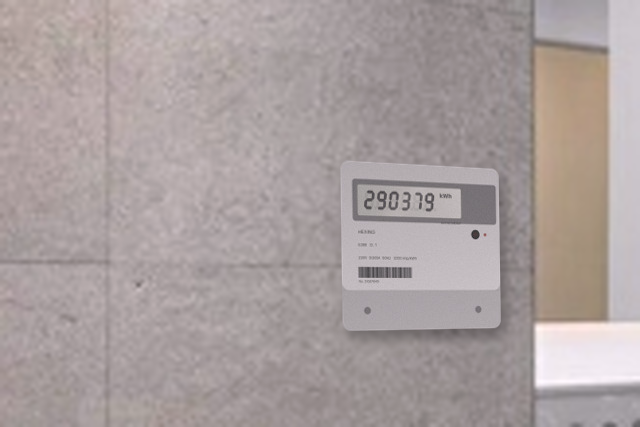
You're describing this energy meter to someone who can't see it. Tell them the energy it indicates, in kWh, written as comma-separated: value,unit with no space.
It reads 290379,kWh
